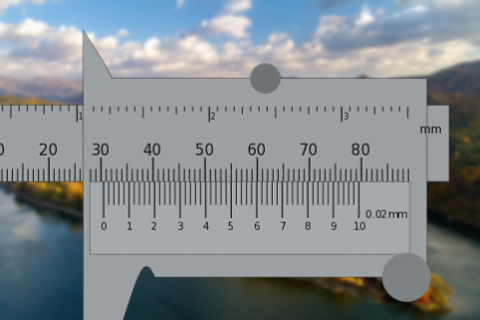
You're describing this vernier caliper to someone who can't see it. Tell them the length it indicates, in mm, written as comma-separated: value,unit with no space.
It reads 30.5,mm
